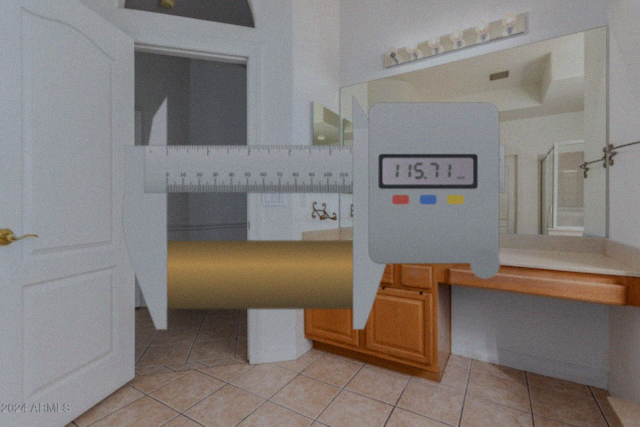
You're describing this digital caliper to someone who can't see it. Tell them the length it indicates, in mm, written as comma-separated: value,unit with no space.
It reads 115.71,mm
